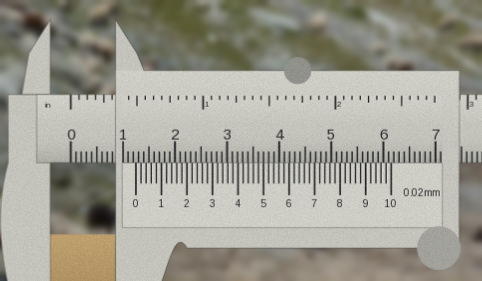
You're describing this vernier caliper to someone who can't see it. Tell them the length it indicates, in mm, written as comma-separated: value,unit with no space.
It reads 12.5,mm
